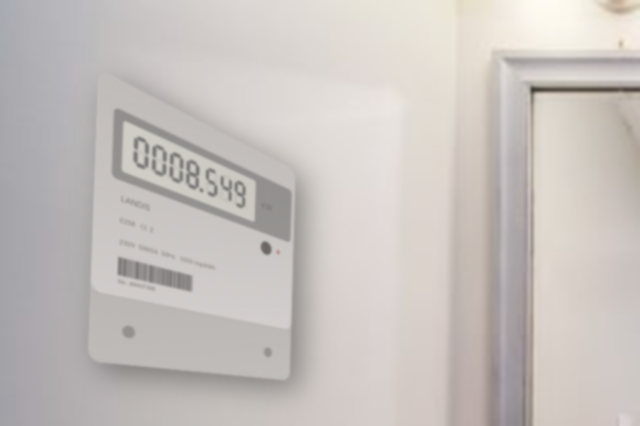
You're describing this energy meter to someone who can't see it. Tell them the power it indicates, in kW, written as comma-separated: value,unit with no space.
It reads 8.549,kW
